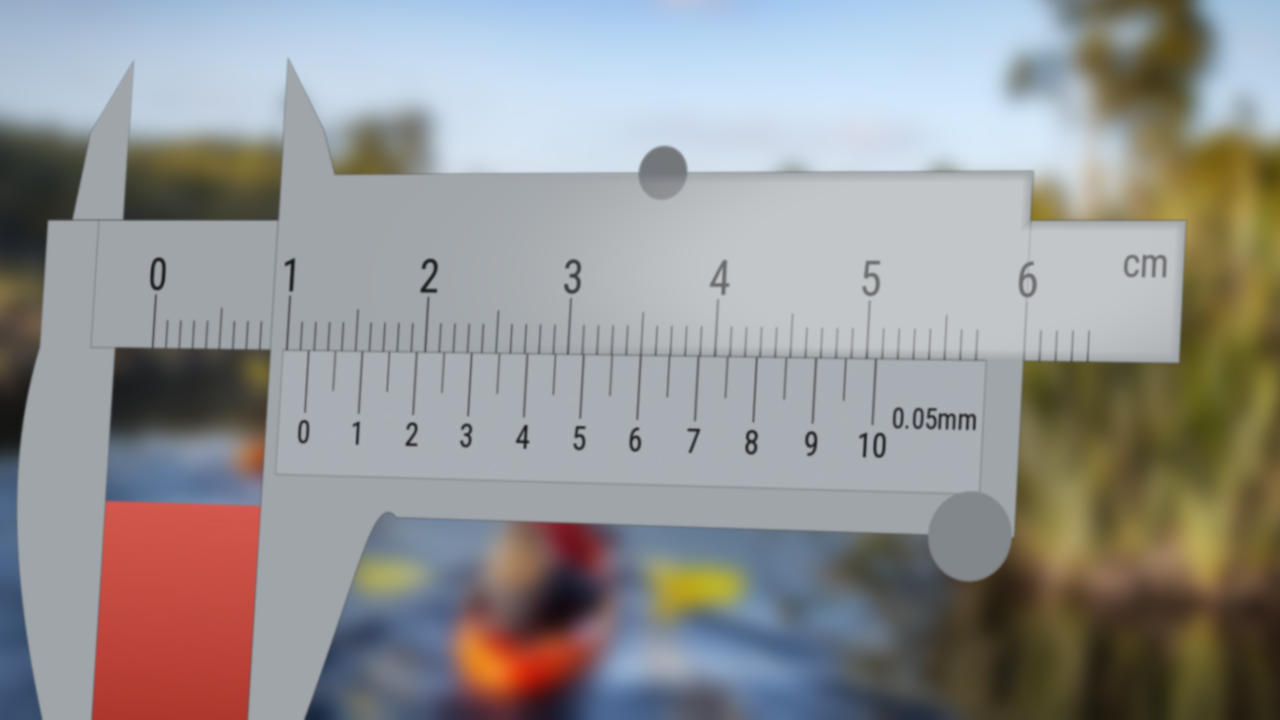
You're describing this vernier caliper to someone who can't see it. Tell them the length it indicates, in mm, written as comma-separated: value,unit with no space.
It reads 11.6,mm
